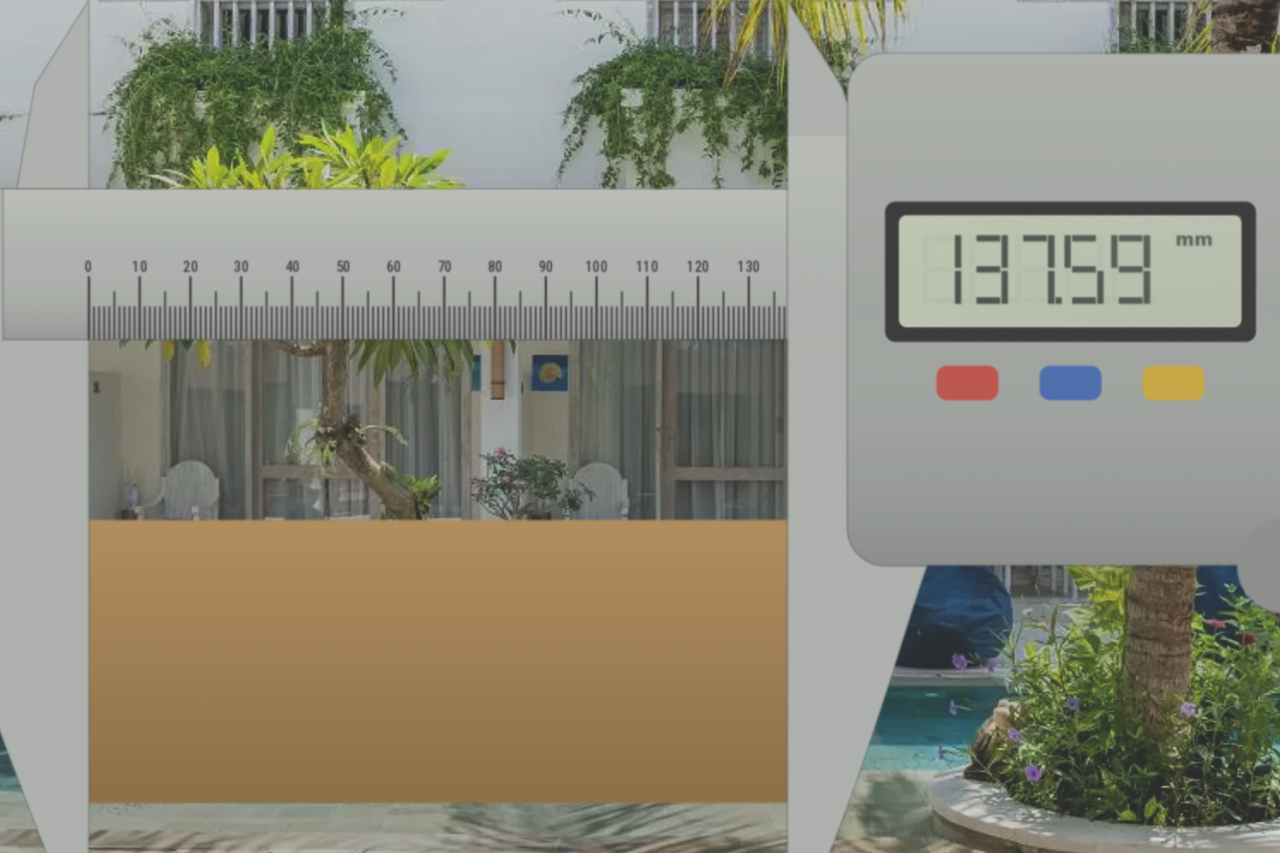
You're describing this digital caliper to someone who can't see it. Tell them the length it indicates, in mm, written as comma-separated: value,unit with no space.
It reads 137.59,mm
